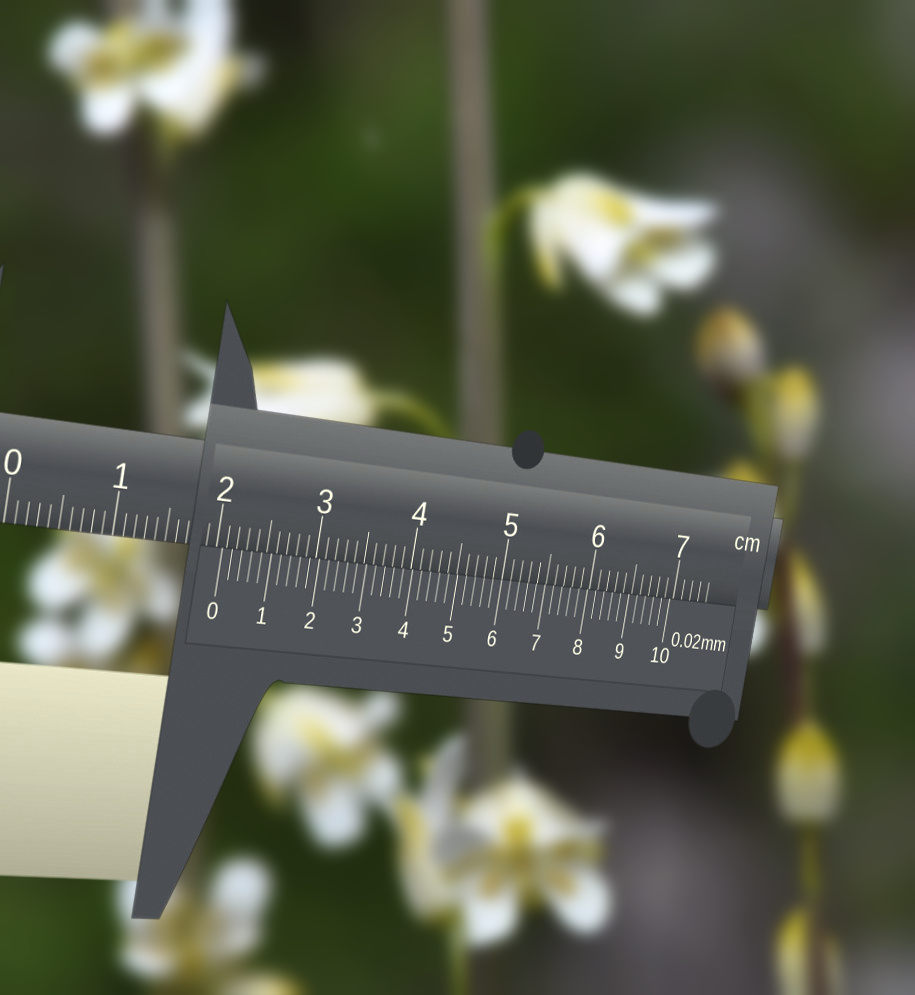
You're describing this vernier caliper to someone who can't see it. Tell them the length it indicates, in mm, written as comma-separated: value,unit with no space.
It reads 20.6,mm
